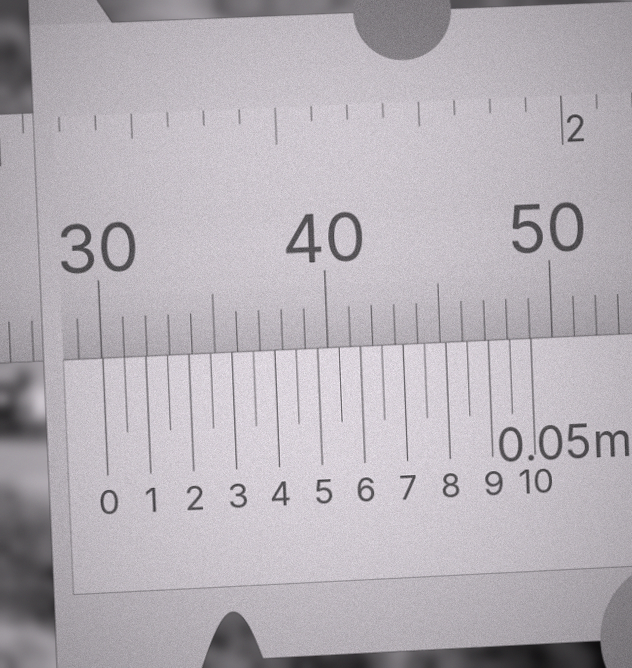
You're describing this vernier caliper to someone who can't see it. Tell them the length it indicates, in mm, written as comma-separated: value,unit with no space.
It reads 30.05,mm
